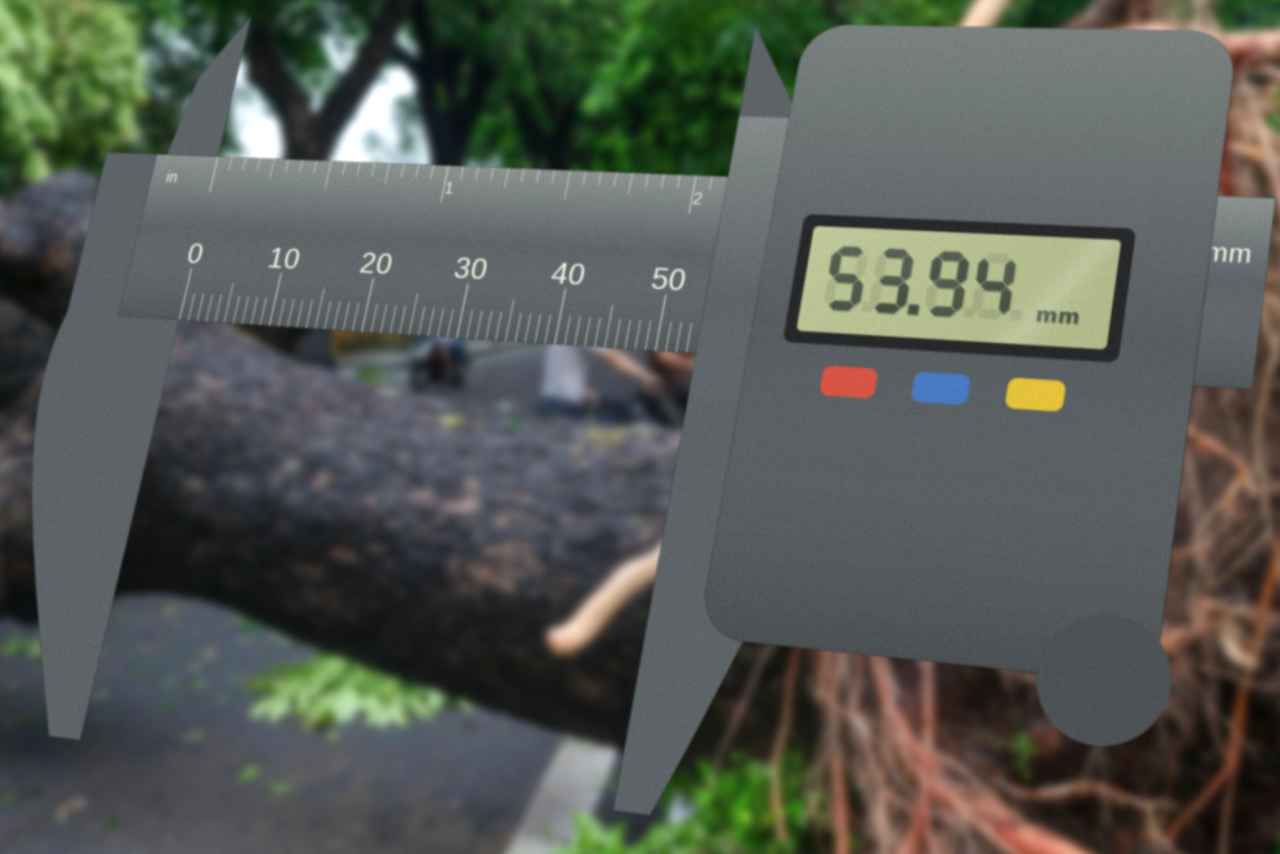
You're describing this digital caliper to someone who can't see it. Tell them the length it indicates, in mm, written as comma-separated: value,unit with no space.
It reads 53.94,mm
